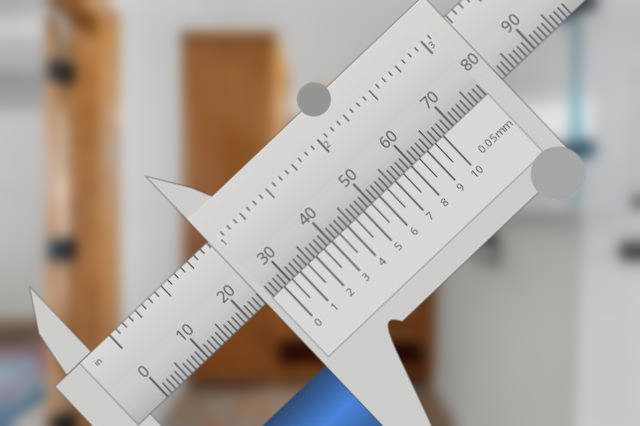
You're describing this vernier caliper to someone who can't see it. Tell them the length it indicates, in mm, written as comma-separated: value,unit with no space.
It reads 28.5,mm
